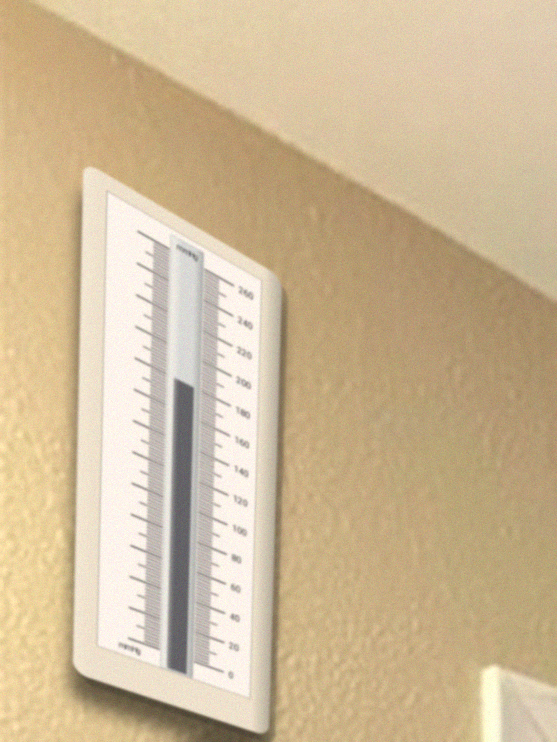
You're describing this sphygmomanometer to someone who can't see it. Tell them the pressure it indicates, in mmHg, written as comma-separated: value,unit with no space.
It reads 180,mmHg
